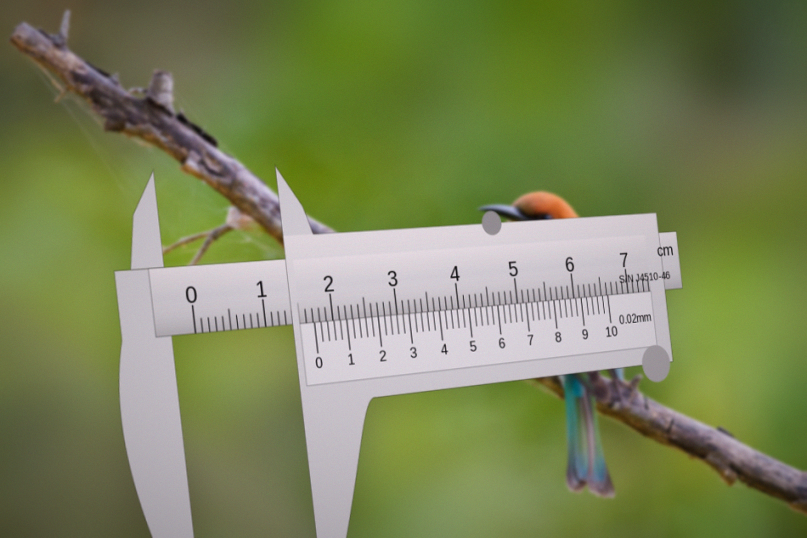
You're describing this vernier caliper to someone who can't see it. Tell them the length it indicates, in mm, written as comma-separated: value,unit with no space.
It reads 17.2,mm
